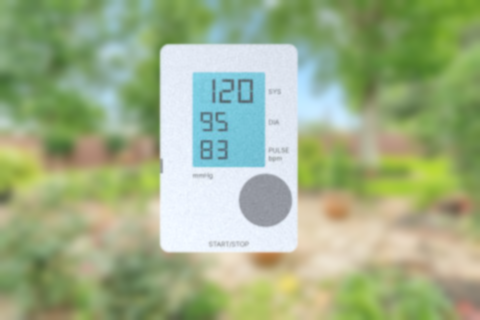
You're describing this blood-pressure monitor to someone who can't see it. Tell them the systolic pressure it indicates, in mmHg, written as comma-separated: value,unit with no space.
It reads 120,mmHg
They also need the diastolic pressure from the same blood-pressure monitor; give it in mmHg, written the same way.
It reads 95,mmHg
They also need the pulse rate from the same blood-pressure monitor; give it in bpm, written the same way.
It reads 83,bpm
